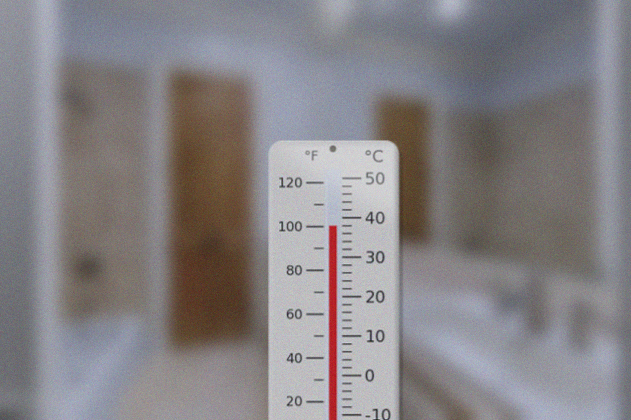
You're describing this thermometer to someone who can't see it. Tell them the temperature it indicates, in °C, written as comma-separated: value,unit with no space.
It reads 38,°C
